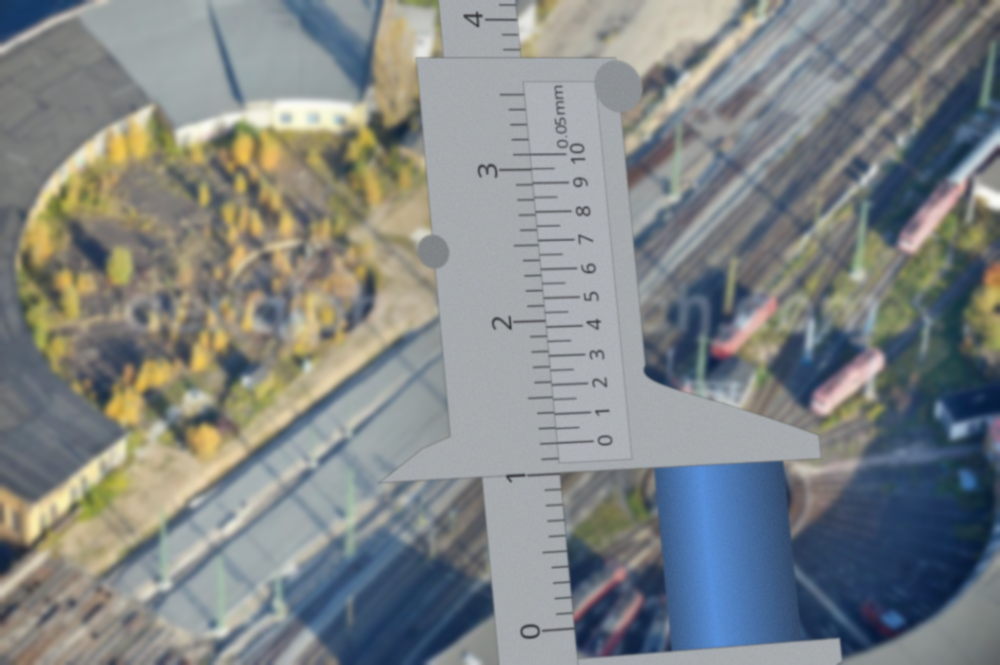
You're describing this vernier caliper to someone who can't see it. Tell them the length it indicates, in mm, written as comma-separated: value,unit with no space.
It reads 12.0,mm
